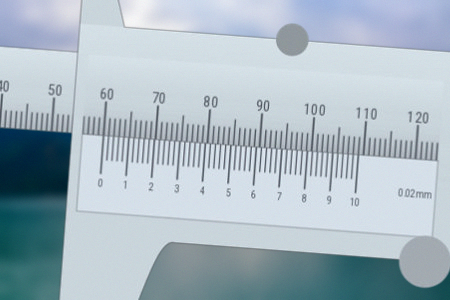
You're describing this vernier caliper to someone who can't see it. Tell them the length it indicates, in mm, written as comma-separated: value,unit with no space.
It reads 60.0,mm
